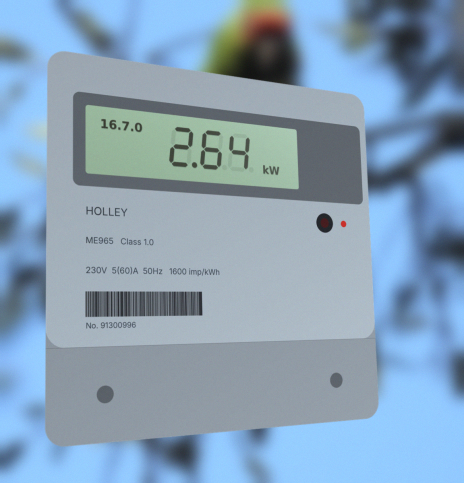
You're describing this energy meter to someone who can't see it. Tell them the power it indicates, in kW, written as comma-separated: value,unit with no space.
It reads 2.64,kW
